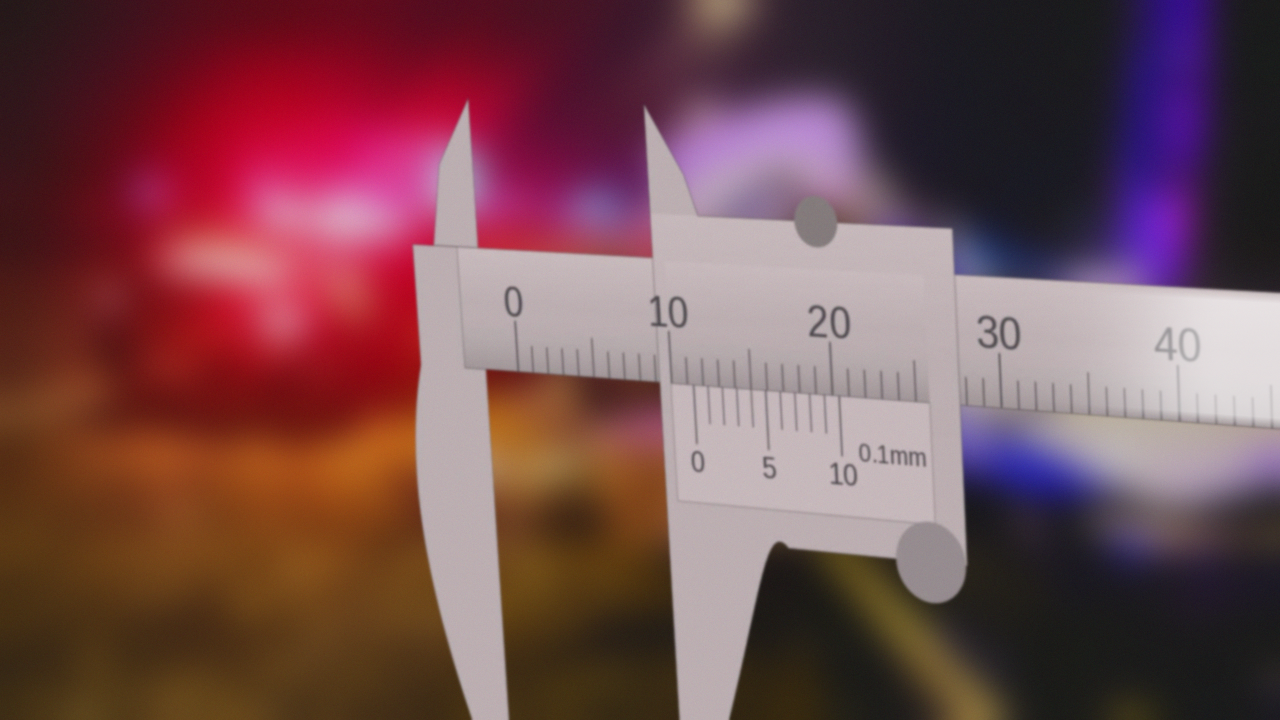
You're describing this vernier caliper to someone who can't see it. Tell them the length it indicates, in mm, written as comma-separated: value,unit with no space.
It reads 11.4,mm
